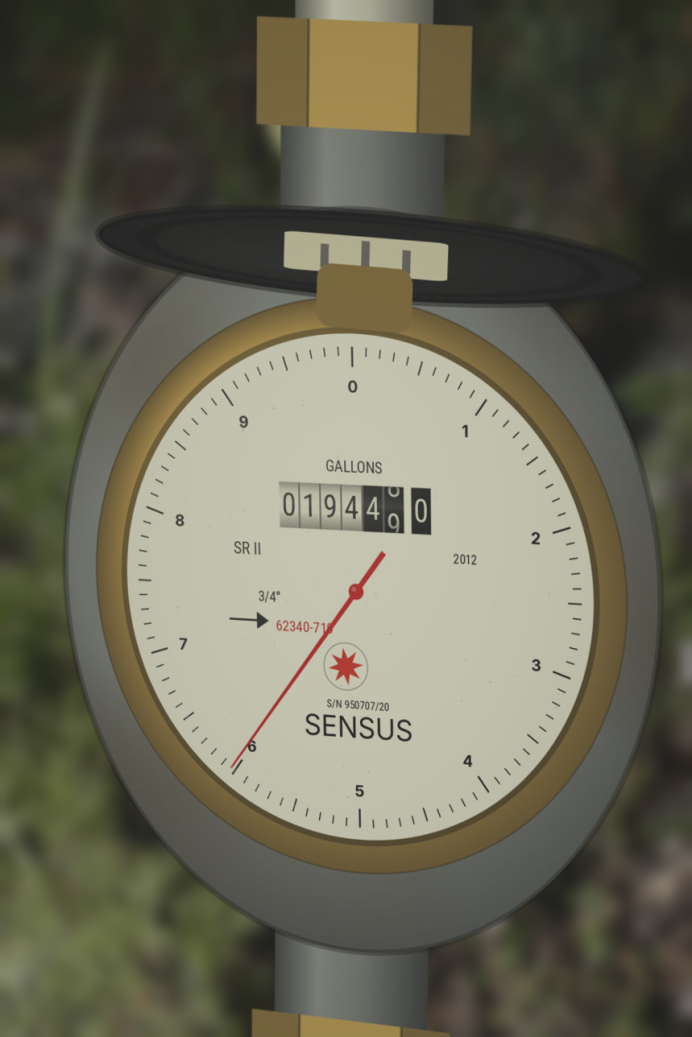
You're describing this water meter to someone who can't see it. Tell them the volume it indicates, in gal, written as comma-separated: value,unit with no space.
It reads 194486.0,gal
